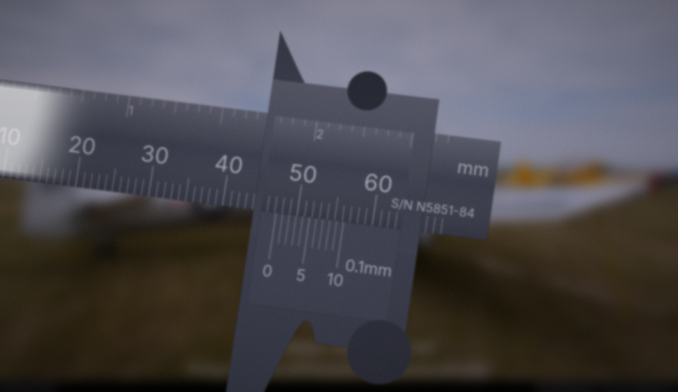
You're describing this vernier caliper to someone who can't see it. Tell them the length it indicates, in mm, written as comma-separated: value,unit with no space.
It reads 47.2,mm
